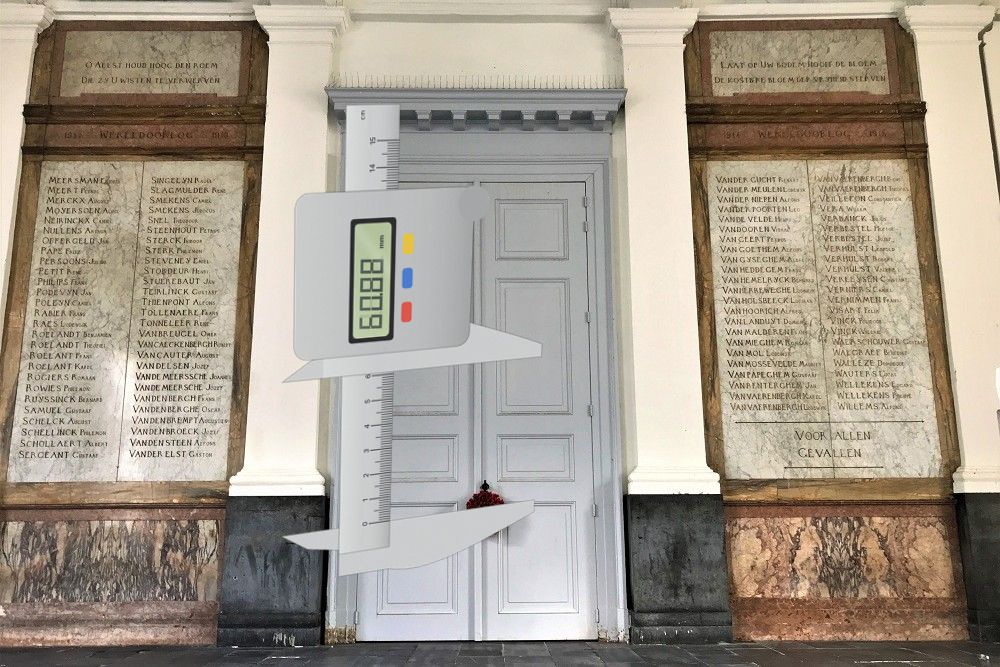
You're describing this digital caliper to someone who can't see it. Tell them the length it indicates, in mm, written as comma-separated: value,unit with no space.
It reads 60.88,mm
